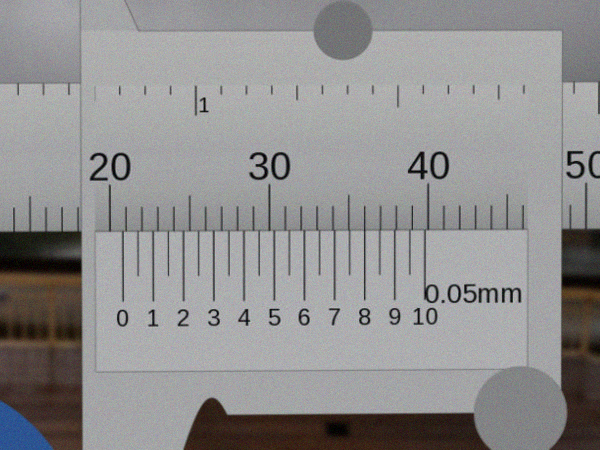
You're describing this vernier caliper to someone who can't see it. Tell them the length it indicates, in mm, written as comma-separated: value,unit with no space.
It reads 20.8,mm
